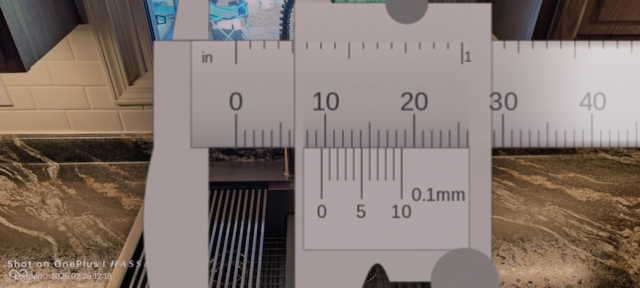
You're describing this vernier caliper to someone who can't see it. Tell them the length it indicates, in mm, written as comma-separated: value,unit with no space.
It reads 9.6,mm
